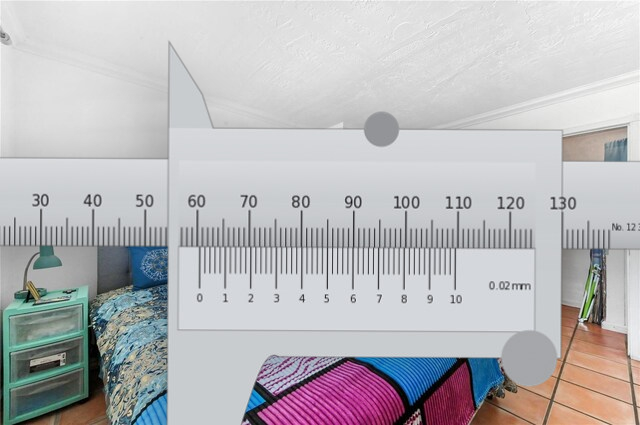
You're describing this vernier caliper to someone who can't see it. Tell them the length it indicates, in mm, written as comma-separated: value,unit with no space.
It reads 60.5,mm
